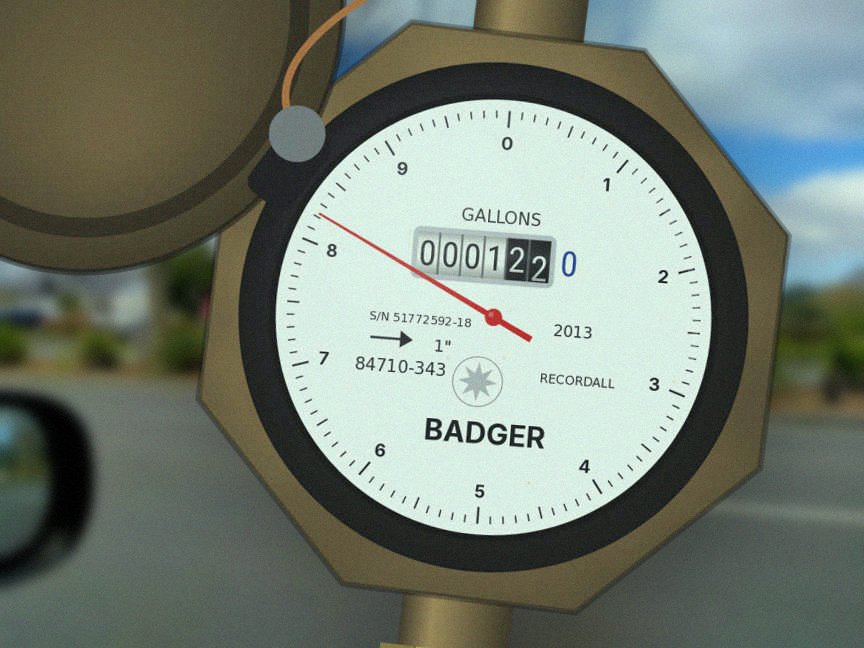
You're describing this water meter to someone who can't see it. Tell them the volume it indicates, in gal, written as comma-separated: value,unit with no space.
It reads 1218.2,gal
